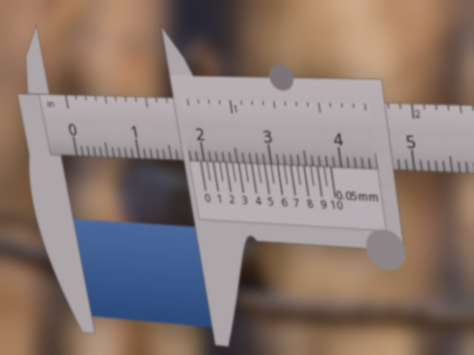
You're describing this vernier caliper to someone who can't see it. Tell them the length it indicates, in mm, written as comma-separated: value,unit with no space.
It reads 19.5,mm
